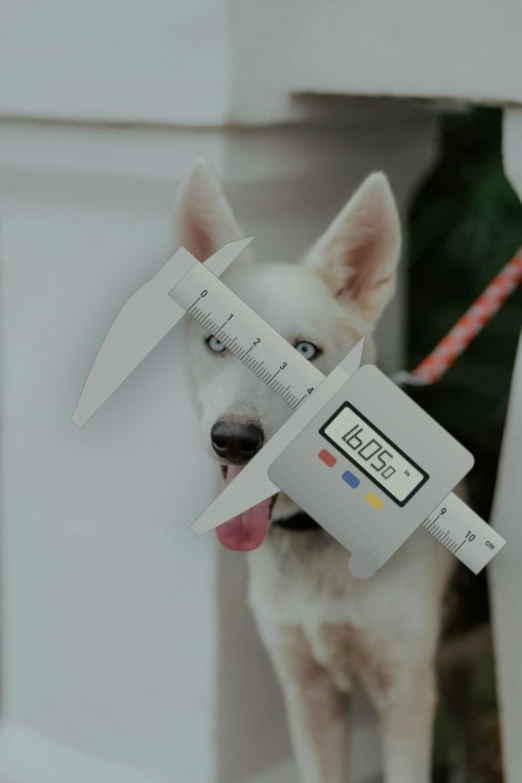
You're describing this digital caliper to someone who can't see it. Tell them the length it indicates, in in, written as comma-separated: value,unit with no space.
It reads 1.6050,in
